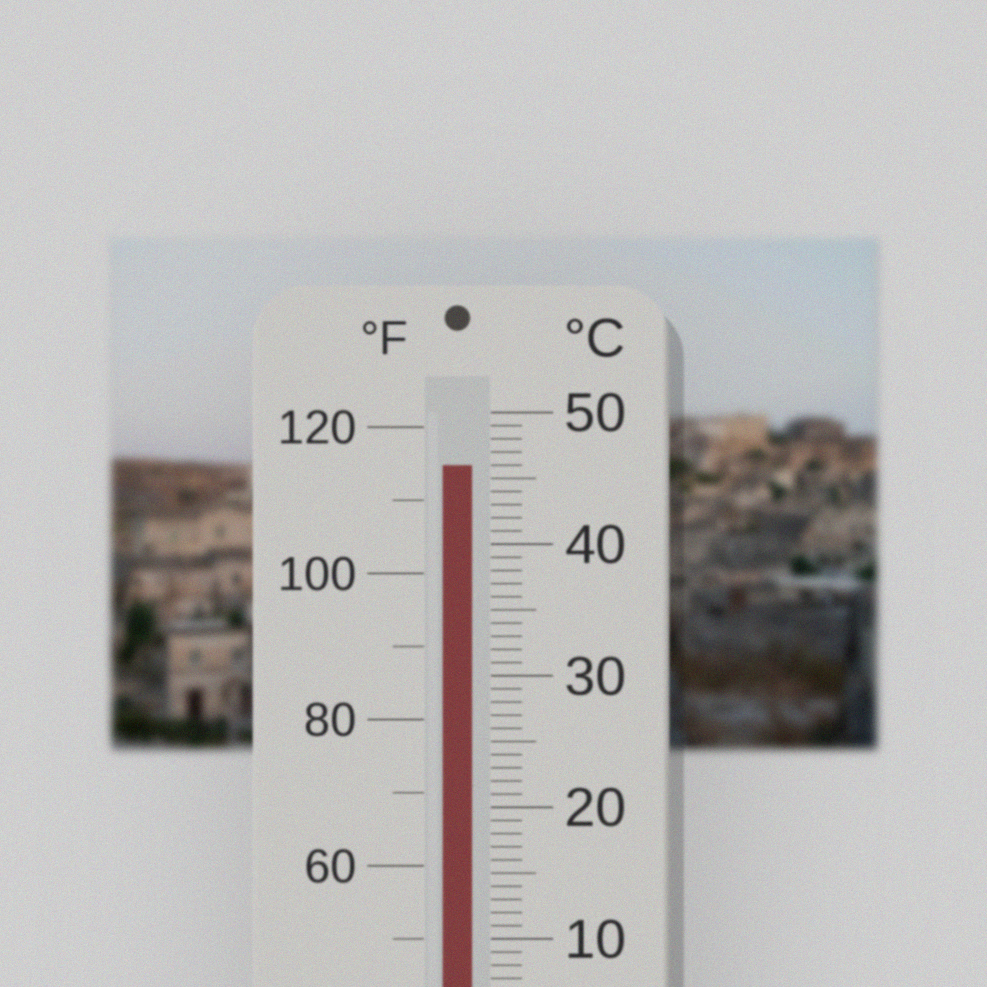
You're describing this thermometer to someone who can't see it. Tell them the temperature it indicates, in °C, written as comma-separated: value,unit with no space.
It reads 46,°C
